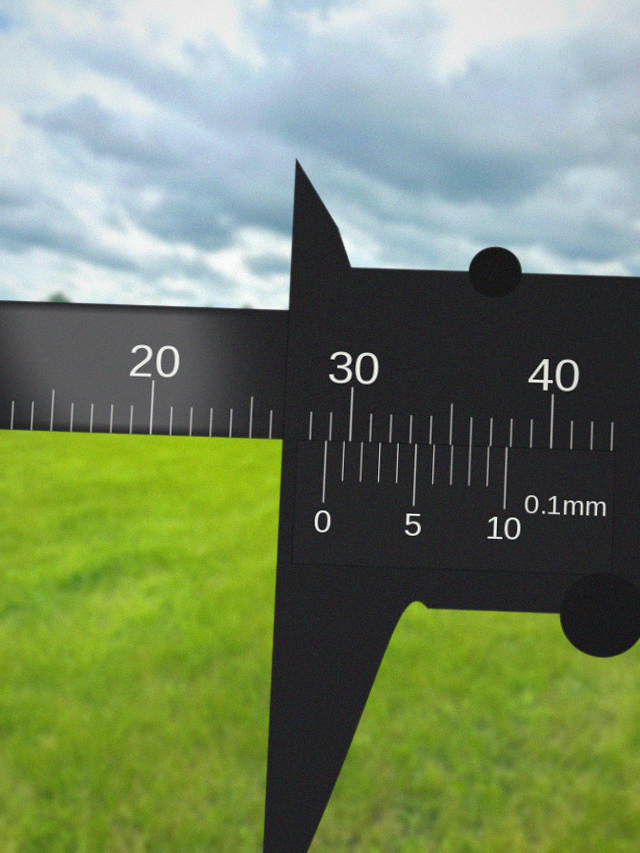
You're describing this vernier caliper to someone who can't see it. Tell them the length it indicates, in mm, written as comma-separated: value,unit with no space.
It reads 28.8,mm
